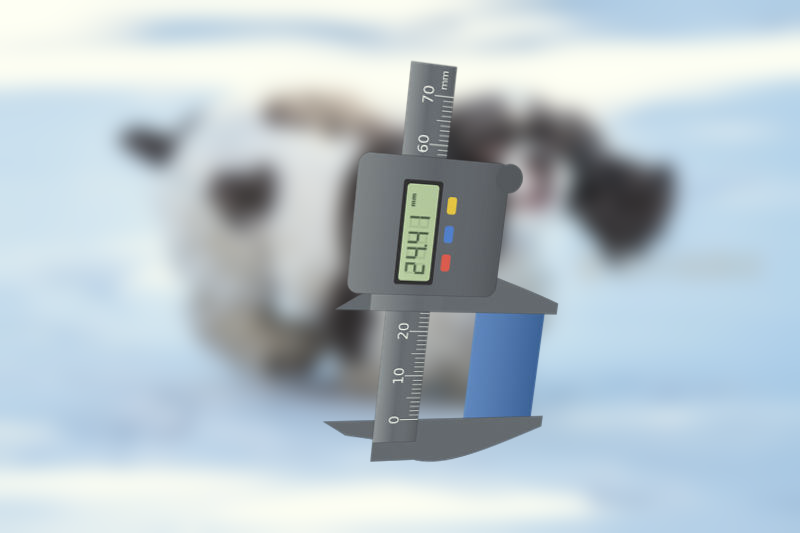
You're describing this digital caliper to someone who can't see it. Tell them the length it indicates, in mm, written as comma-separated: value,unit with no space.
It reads 24.41,mm
